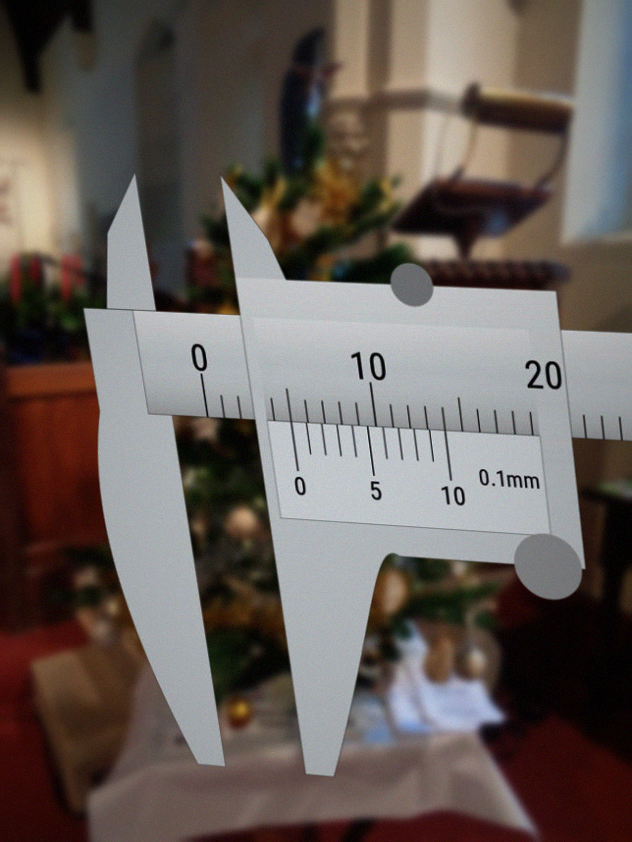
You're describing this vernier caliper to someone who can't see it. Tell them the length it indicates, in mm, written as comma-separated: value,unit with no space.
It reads 5.0,mm
